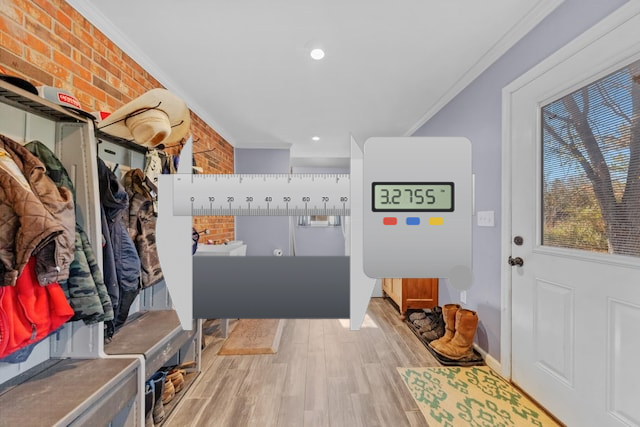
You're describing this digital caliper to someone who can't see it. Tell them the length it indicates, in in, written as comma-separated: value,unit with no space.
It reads 3.2755,in
